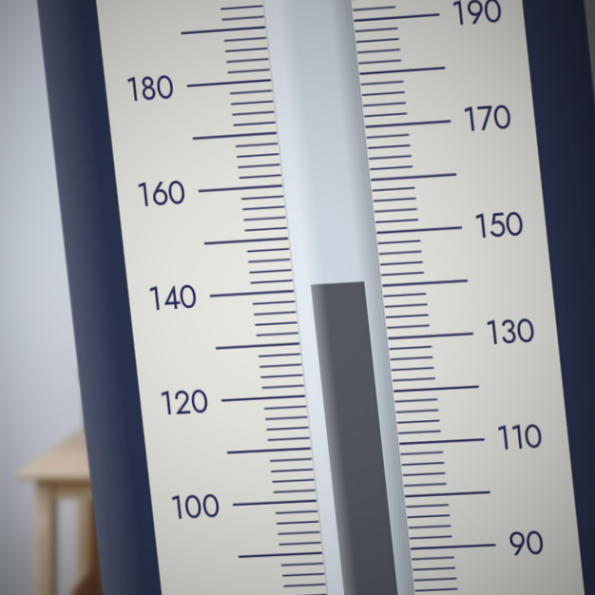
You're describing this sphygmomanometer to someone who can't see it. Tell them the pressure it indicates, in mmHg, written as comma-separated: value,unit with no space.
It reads 141,mmHg
